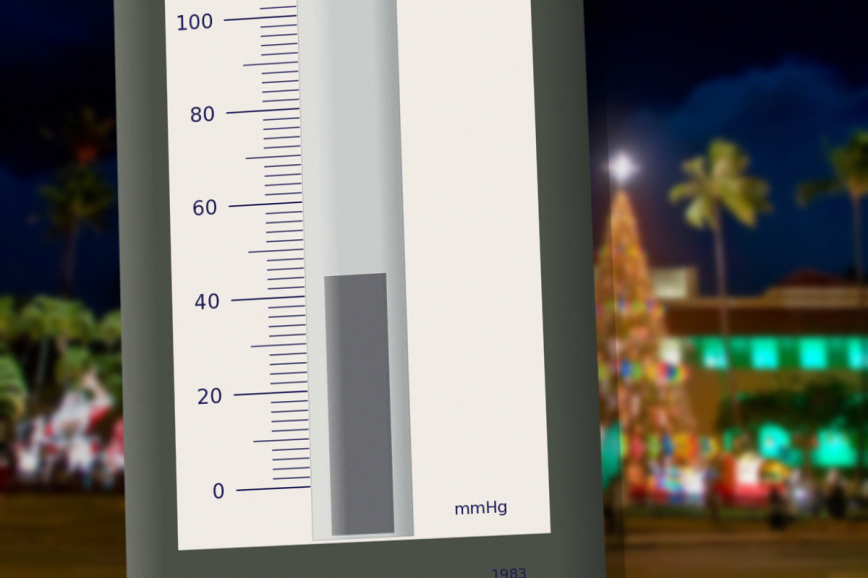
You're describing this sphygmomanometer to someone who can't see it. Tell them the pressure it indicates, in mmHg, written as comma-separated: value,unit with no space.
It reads 44,mmHg
